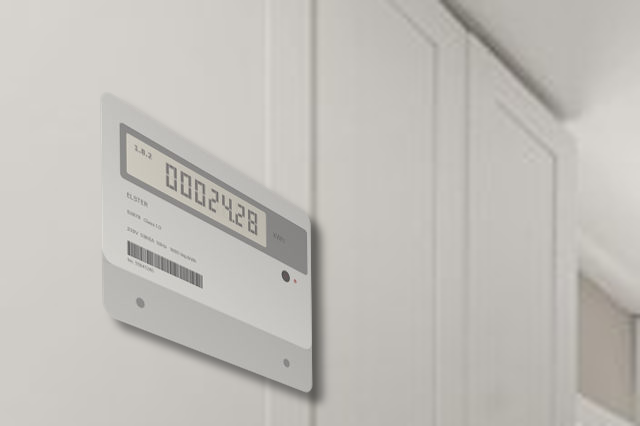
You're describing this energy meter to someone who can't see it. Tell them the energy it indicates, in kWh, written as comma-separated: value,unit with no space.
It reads 24.28,kWh
